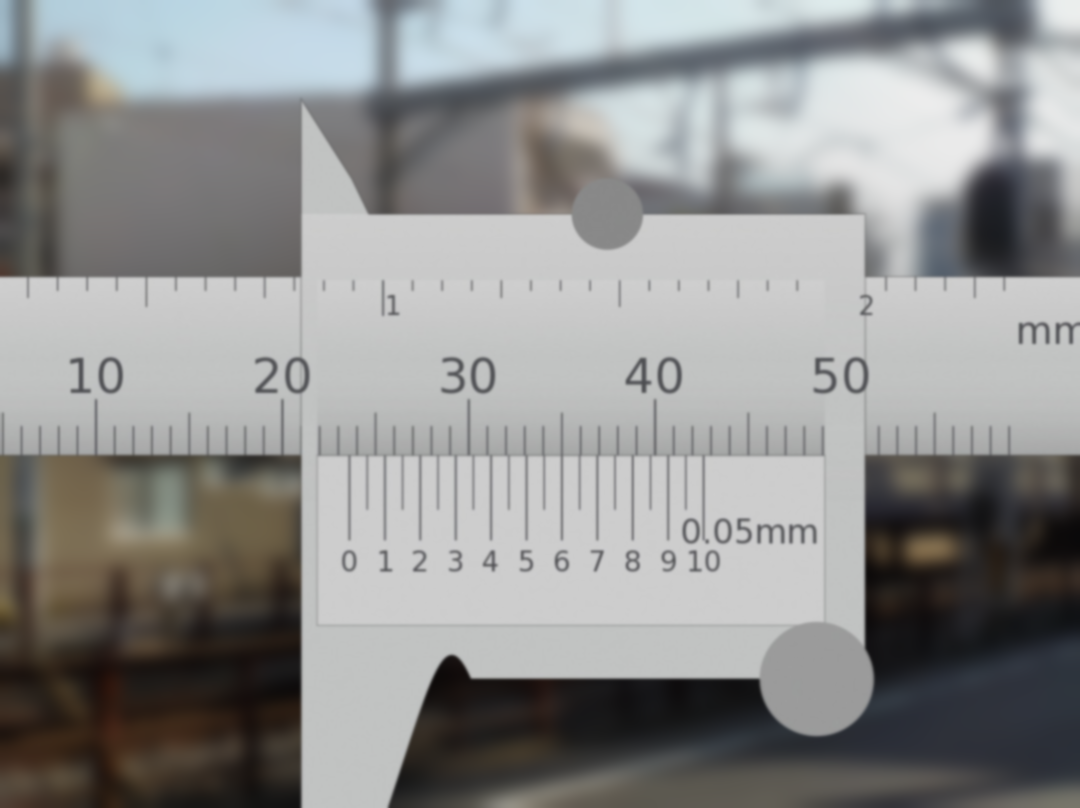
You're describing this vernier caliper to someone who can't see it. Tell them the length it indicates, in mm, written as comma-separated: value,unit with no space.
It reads 23.6,mm
